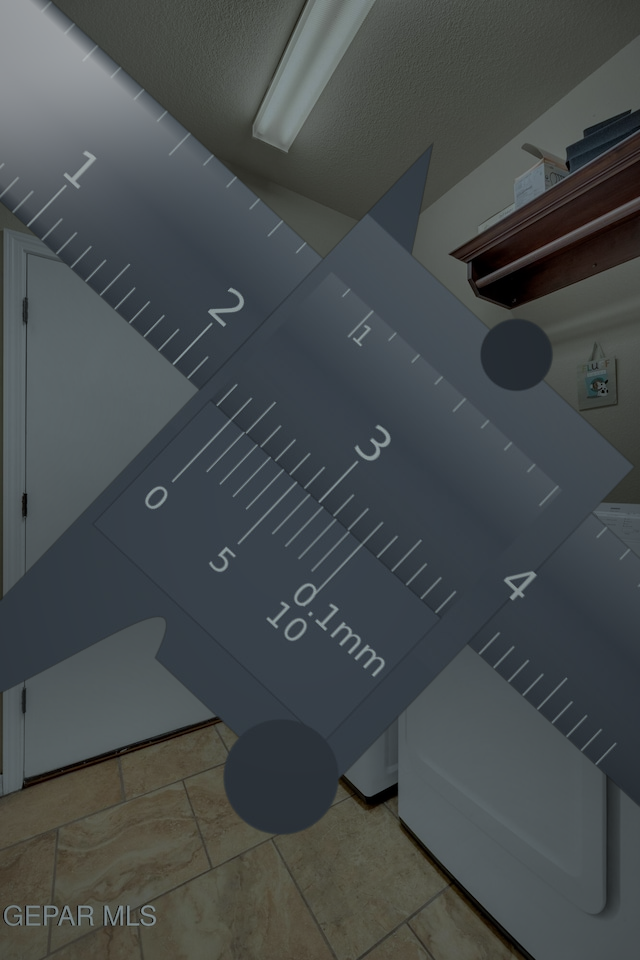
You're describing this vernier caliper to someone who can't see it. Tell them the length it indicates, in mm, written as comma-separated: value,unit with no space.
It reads 24.0,mm
